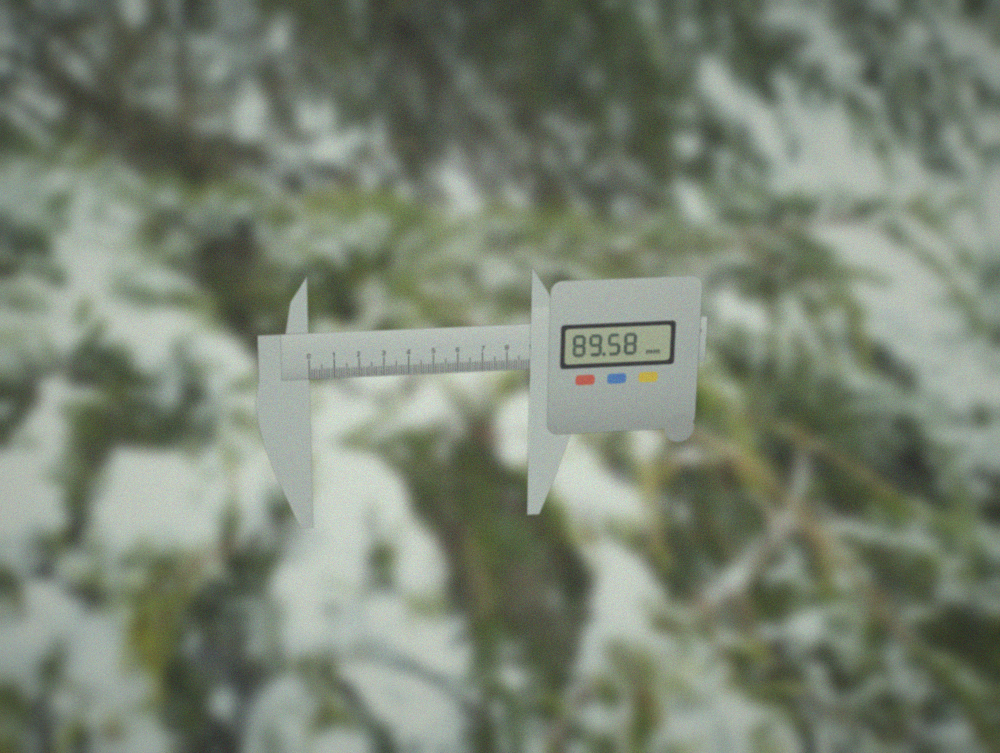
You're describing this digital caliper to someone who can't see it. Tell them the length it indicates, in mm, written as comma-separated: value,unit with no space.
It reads 89.58,mm
